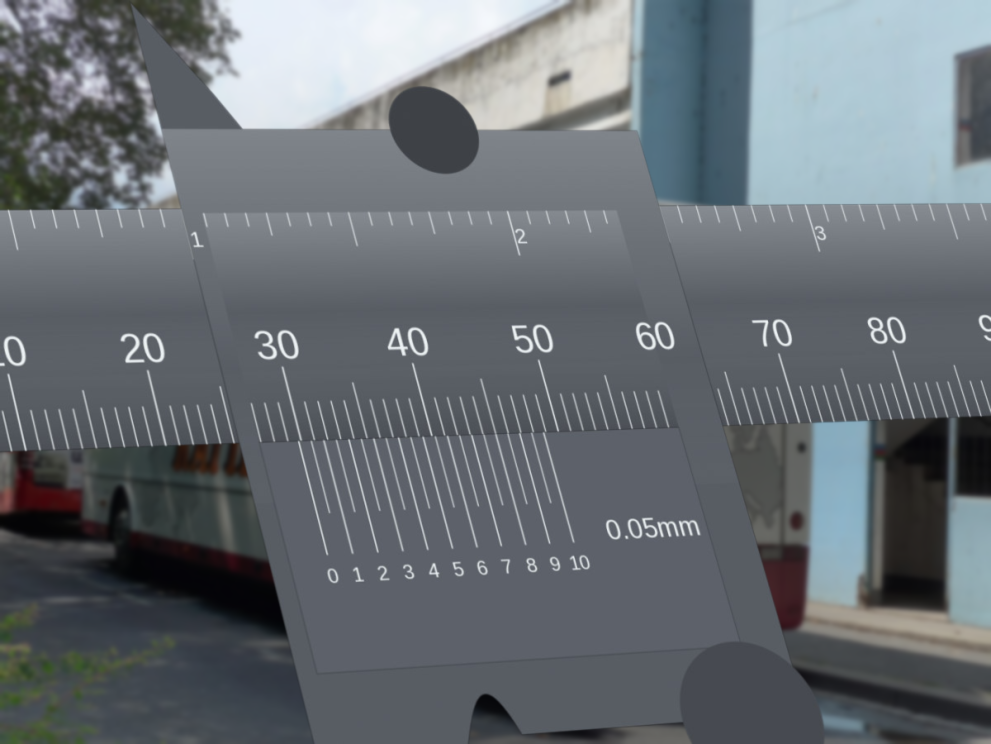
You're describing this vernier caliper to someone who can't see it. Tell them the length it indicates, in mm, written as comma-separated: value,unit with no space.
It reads 29.8,mm
